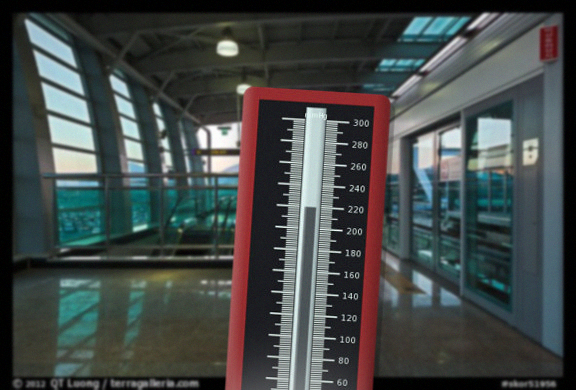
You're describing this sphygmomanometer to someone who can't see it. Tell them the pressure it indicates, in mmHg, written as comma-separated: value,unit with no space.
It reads 220,mmHg
